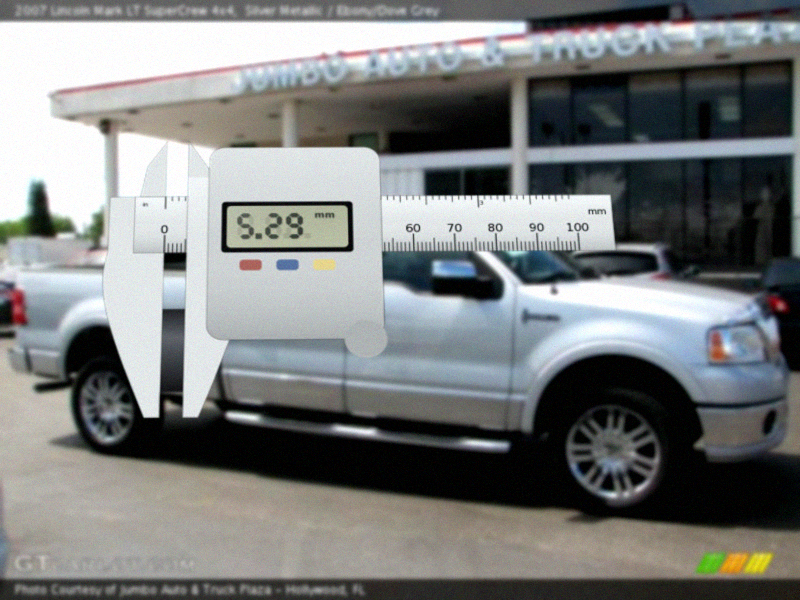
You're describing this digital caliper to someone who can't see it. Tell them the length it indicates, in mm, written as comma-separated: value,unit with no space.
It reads 5.29,mm
